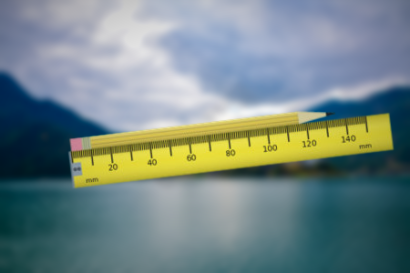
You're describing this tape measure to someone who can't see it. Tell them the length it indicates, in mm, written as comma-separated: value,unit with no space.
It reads 135,mm
